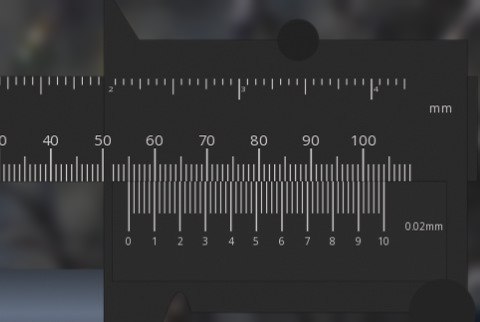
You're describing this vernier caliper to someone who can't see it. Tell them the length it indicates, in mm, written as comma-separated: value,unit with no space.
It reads 55.0,mm
